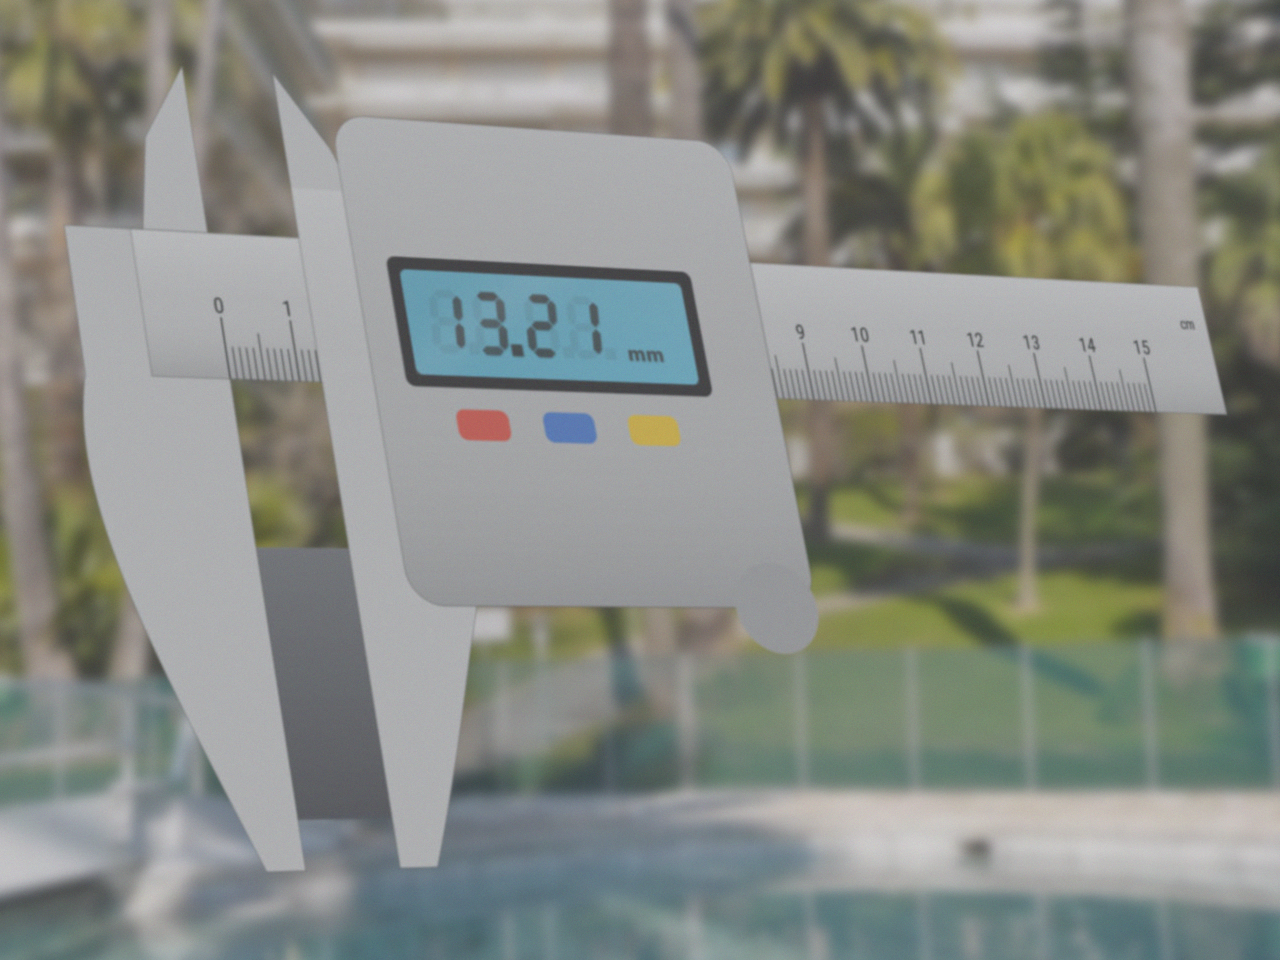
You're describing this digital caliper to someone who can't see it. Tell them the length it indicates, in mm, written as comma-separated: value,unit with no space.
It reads 13.21,mm
